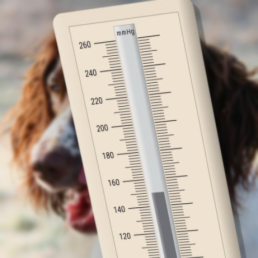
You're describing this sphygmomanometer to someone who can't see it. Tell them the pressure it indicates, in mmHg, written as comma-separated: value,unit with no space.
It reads 150,mmHg
